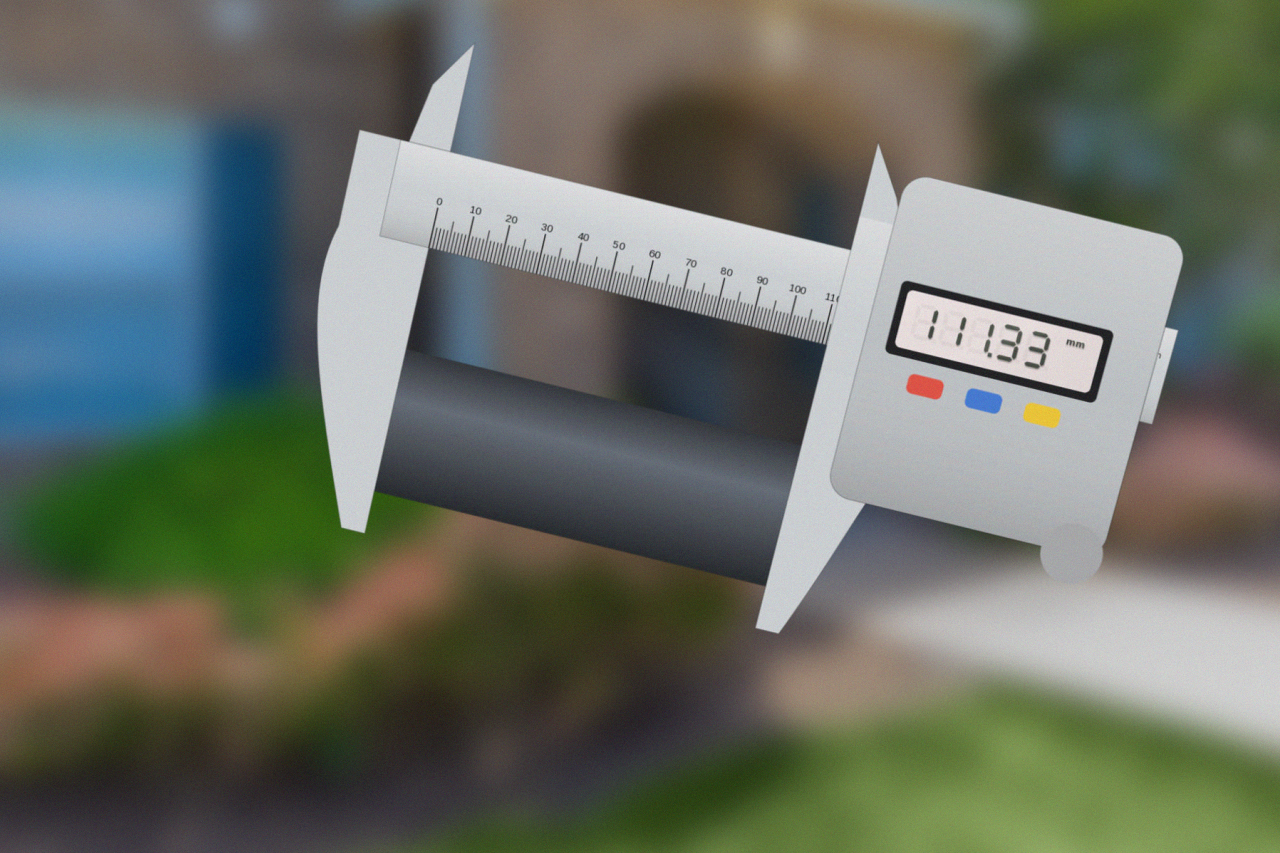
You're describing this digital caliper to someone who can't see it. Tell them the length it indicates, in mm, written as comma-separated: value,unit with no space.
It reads 111.33,mm
